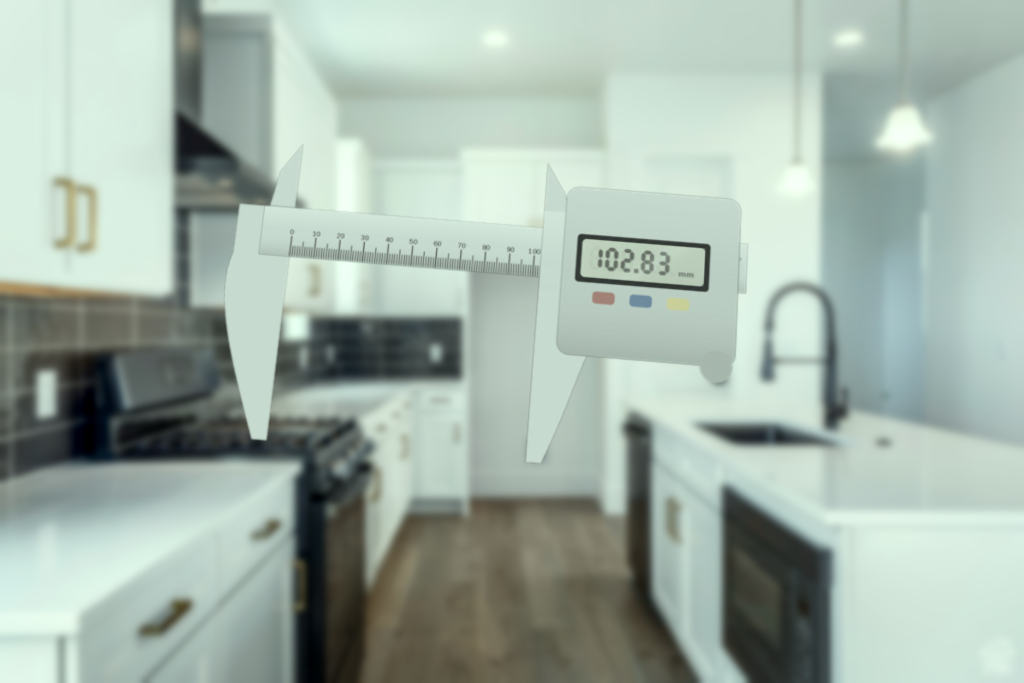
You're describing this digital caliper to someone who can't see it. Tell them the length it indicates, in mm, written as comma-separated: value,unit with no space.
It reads 102.83,mm
